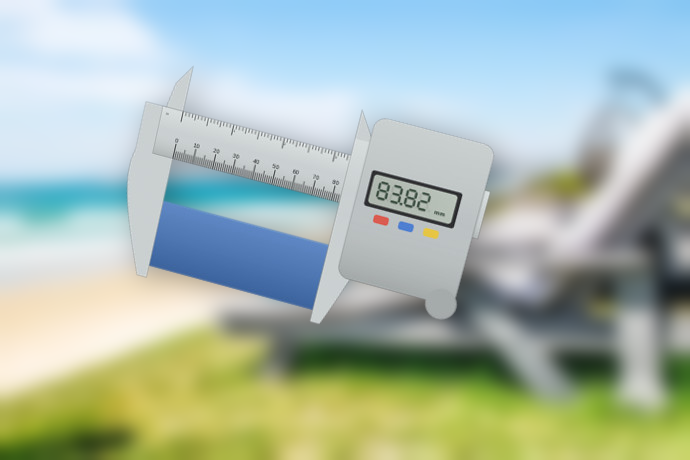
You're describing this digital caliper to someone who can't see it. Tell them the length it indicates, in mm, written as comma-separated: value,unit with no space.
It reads 83.82,mm
